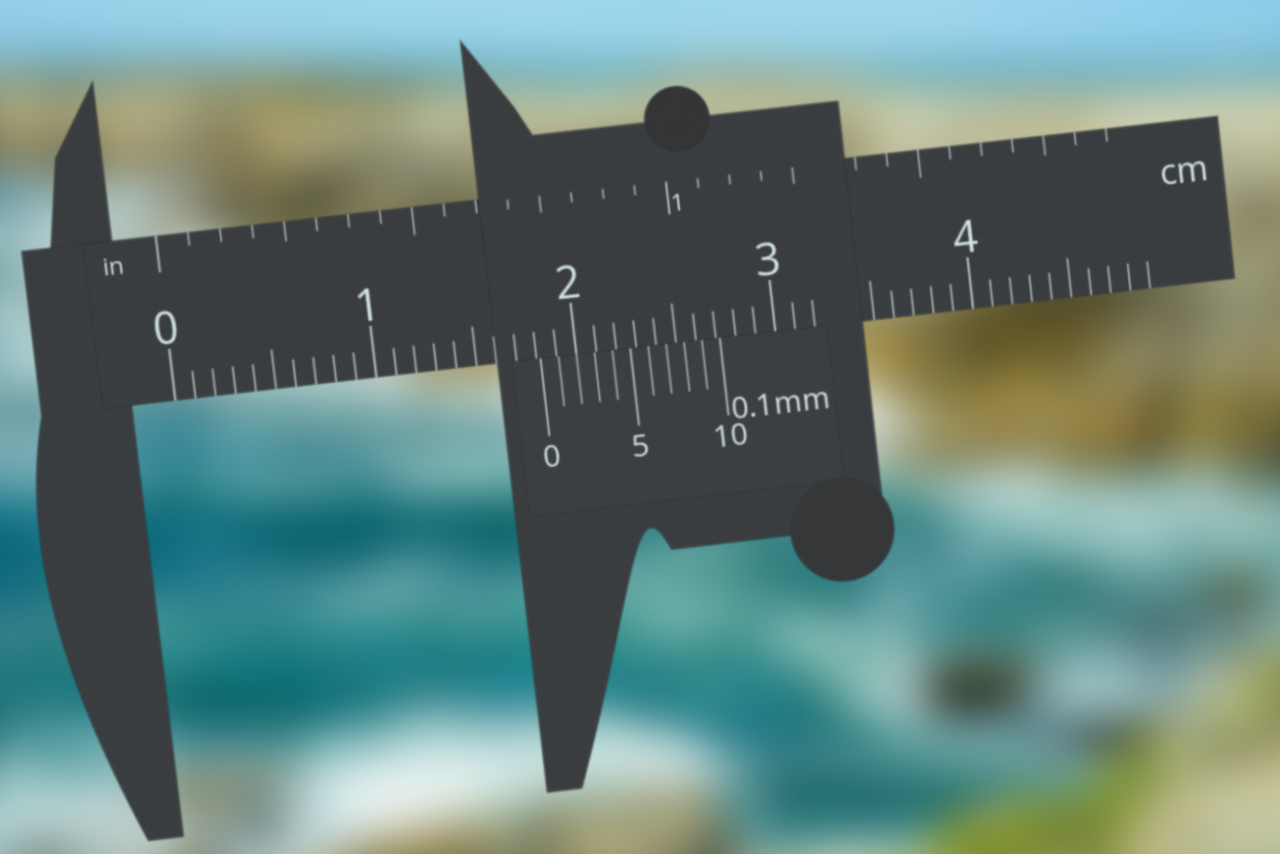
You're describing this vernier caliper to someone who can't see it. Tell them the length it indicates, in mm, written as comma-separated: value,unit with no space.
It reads 18.2,mm
